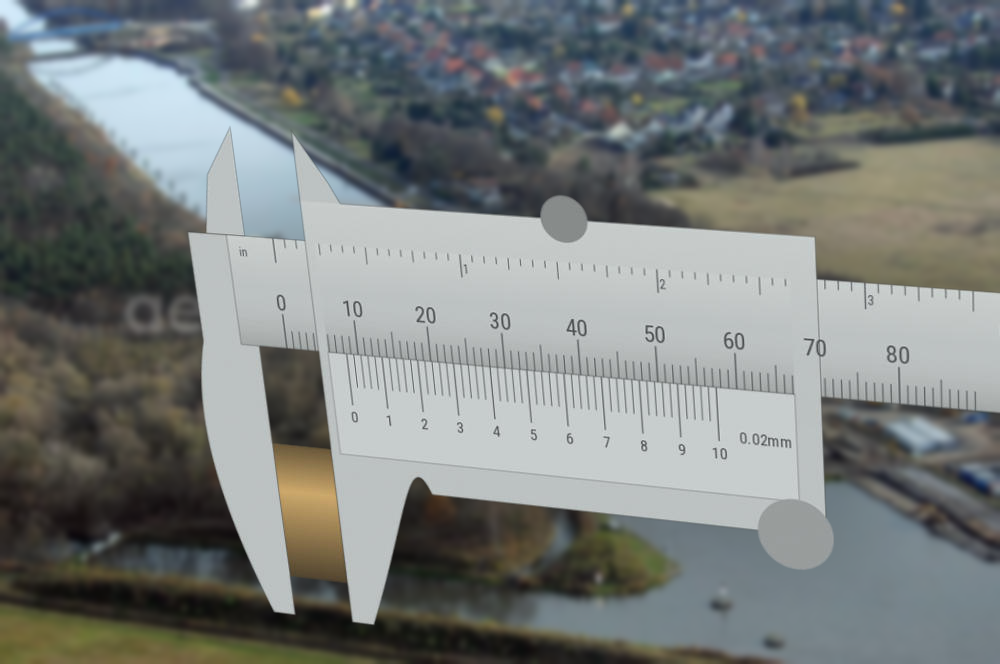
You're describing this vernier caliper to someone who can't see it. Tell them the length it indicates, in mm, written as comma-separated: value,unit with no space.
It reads 8.4,mm
